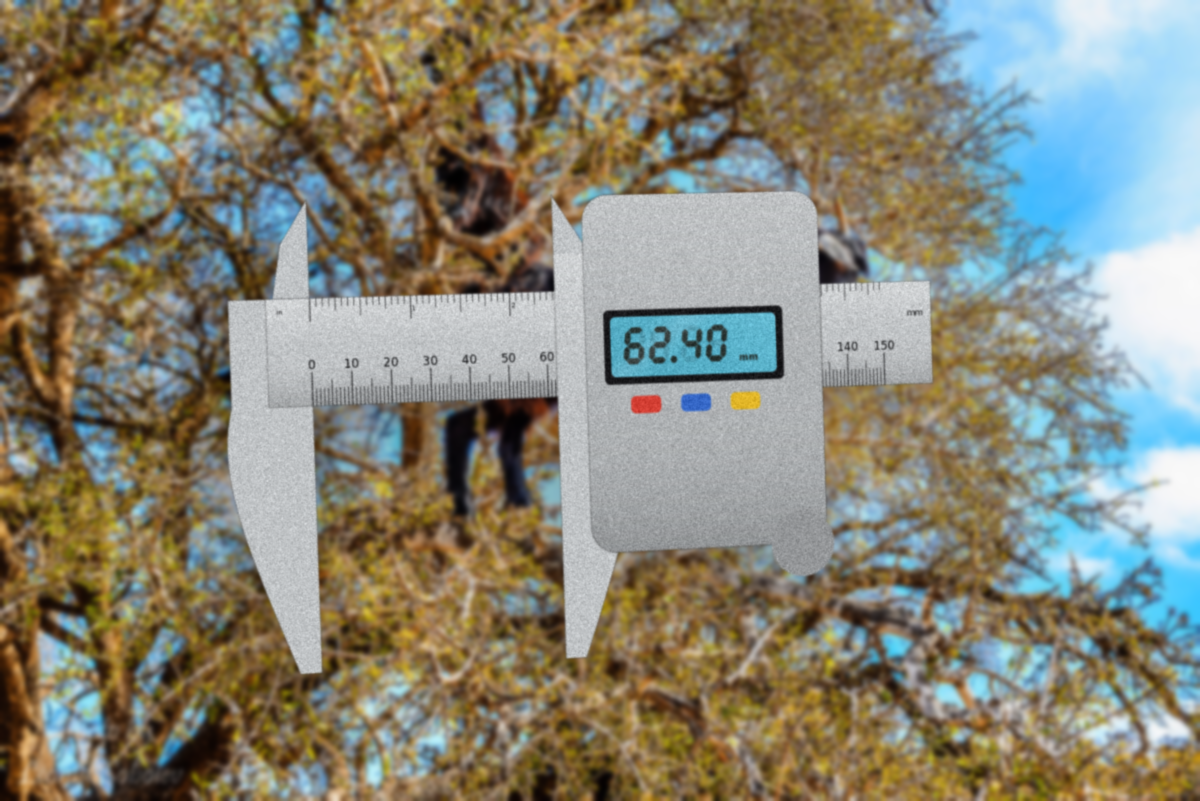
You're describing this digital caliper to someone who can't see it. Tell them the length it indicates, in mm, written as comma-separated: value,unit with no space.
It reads 62.40,mm
